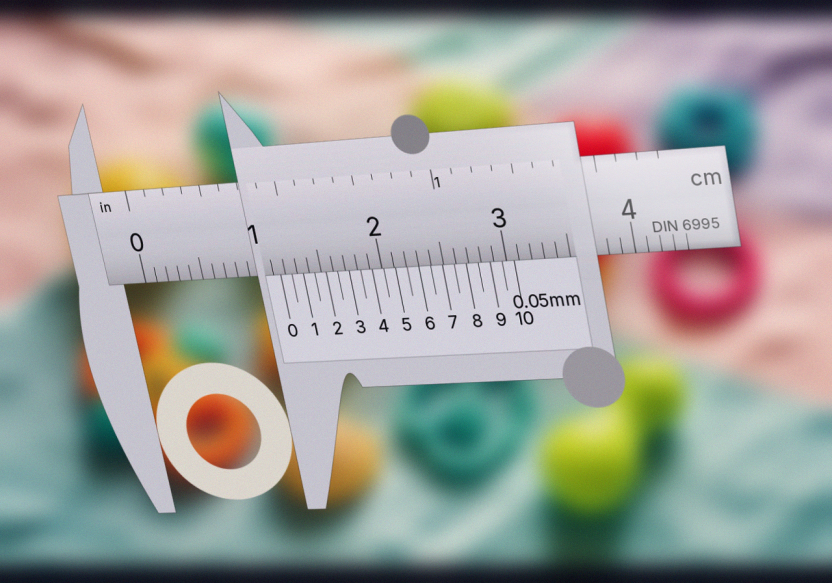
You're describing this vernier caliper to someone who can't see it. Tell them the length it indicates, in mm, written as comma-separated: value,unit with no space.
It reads 11.6,mm
